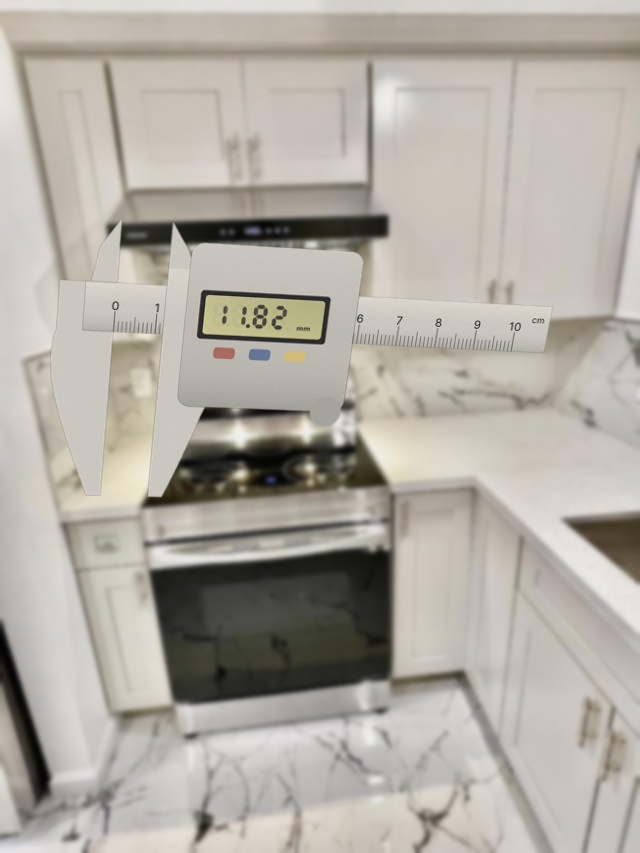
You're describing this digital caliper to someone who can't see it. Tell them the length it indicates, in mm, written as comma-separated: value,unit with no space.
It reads 11.82,mm
